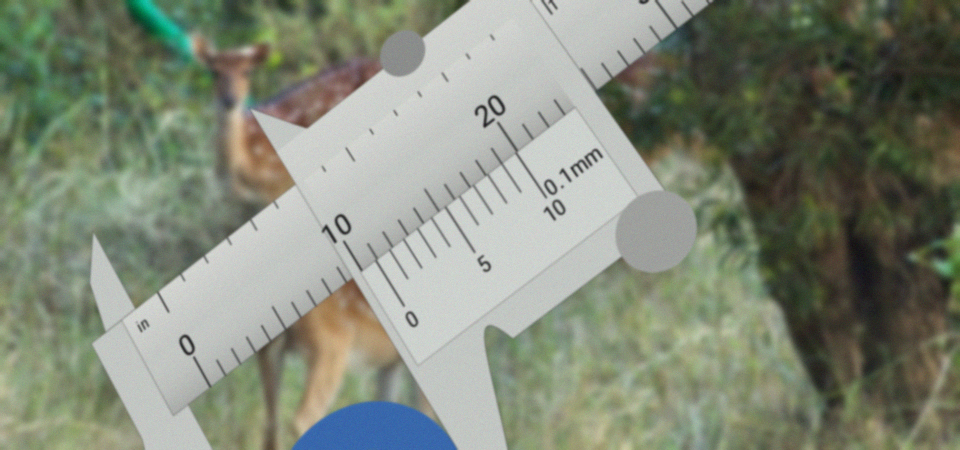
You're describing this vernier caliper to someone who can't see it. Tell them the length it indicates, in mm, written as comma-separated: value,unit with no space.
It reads 10.9,mm
